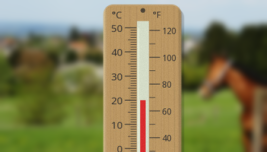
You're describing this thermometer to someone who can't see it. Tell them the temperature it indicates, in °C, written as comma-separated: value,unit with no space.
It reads 20,°C
